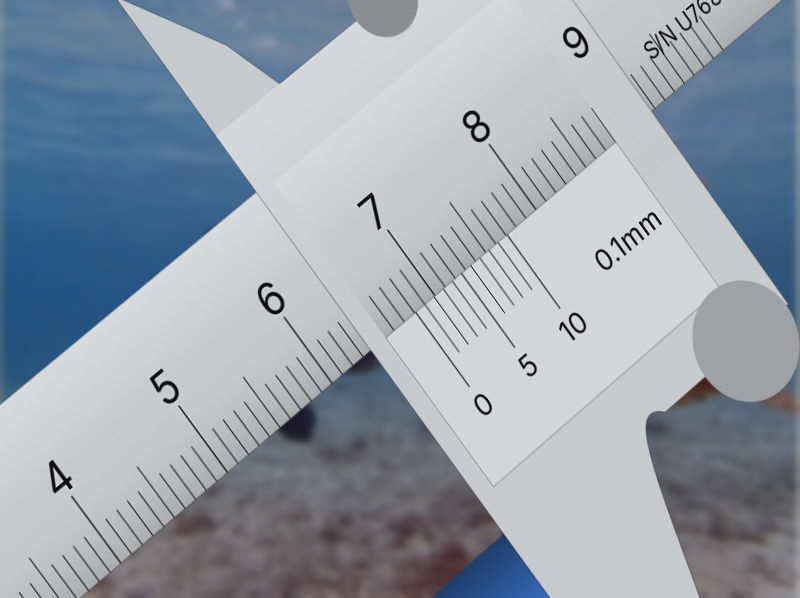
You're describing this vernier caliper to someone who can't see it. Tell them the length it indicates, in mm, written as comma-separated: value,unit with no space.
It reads 68.1,mm
